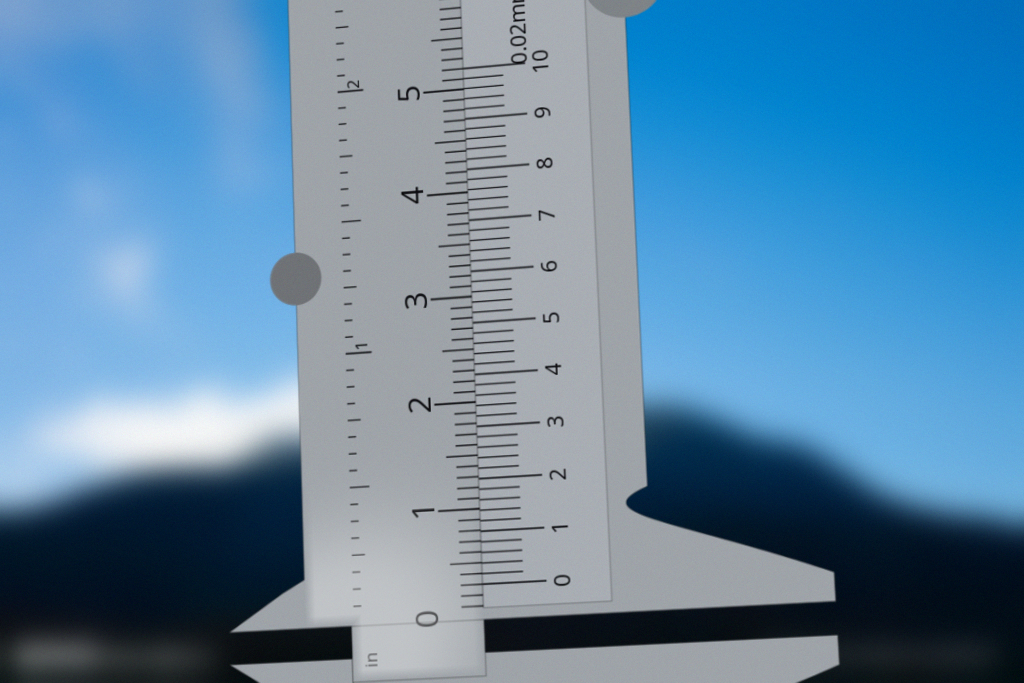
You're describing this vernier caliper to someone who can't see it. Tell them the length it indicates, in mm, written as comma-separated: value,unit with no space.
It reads 3.0,mm
